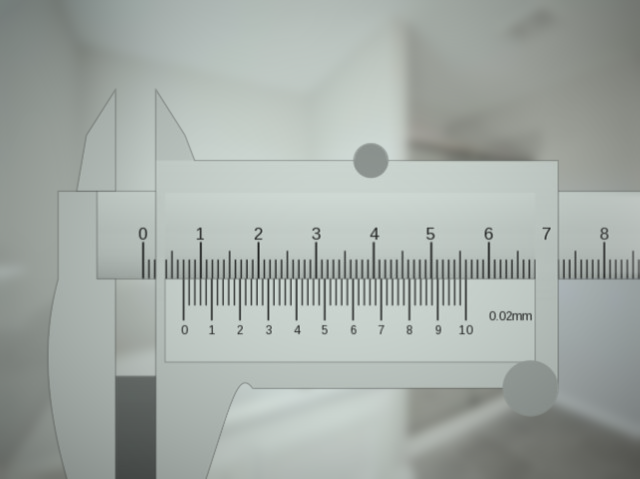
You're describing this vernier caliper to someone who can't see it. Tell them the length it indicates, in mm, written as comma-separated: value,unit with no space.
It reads 7.0,mm
